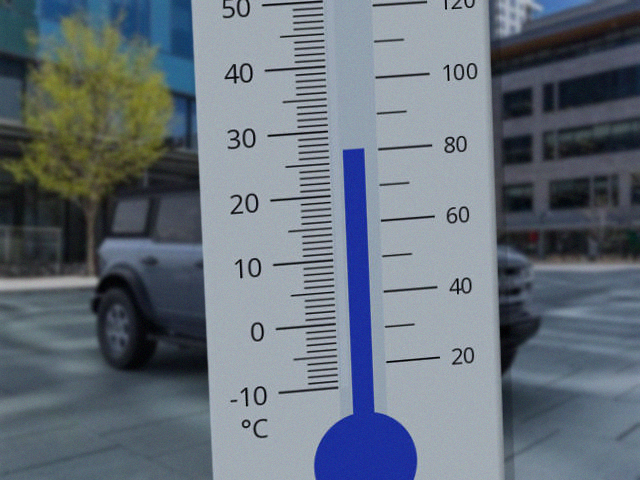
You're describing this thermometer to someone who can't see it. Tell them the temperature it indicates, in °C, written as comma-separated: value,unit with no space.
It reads 27,°C
